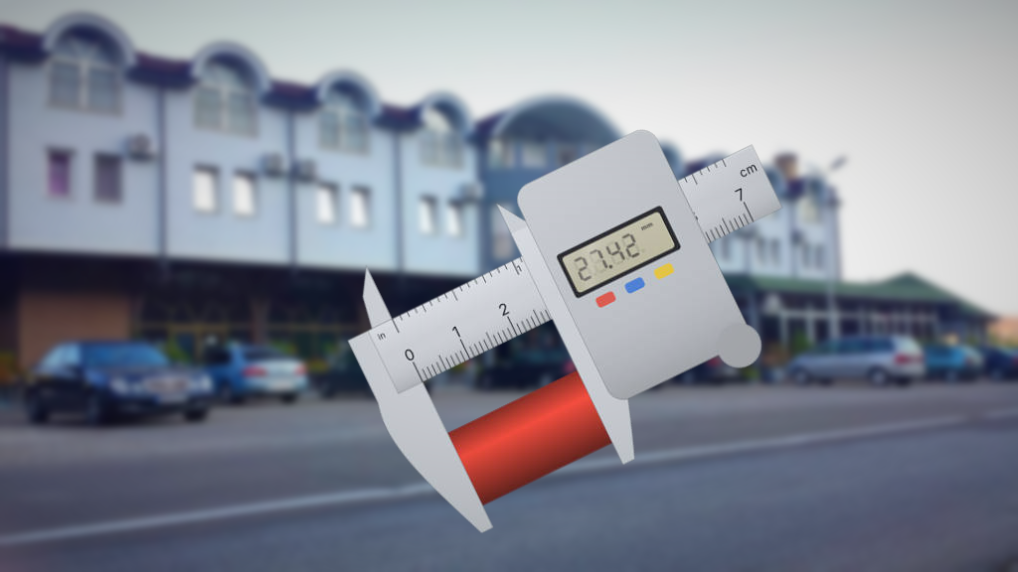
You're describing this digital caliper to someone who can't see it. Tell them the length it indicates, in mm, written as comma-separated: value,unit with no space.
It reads 27.42,mm
